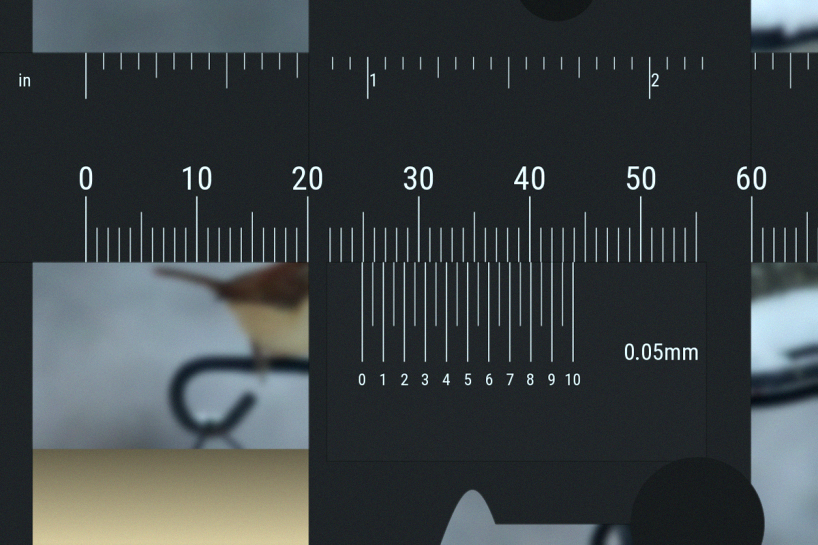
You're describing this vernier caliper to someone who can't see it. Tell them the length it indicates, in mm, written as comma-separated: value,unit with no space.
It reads 24.9,mm
